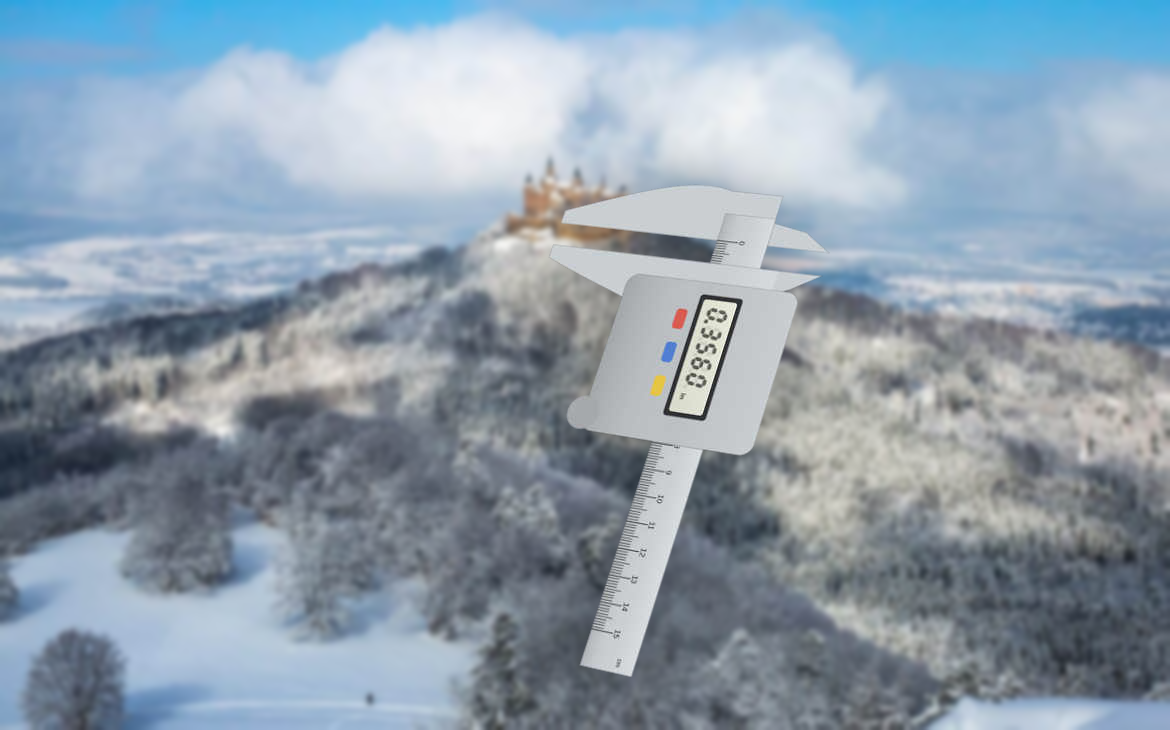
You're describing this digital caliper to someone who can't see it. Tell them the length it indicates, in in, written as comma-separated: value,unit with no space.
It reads 0.3560,in
